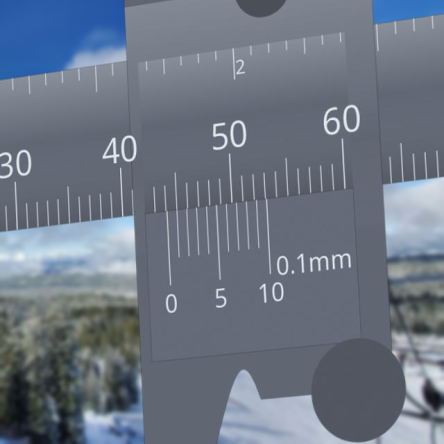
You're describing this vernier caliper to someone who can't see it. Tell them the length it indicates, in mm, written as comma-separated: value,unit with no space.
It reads 44.1,mm
